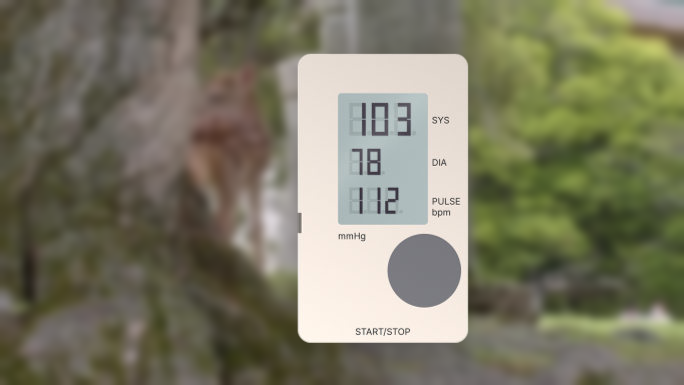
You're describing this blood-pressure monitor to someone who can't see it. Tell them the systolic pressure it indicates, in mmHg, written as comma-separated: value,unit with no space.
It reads 103,mmHg
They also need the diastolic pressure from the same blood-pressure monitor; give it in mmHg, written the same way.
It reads 78,mmHg
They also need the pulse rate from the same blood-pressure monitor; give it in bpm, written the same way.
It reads 112,bpm
